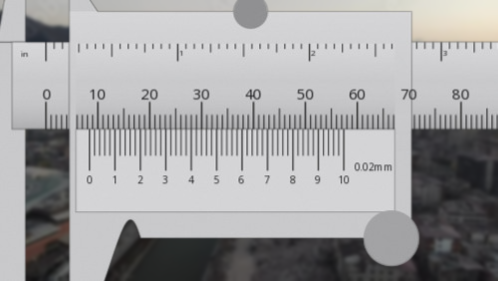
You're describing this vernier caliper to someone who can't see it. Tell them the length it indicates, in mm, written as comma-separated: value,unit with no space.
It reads 8.4,mm
